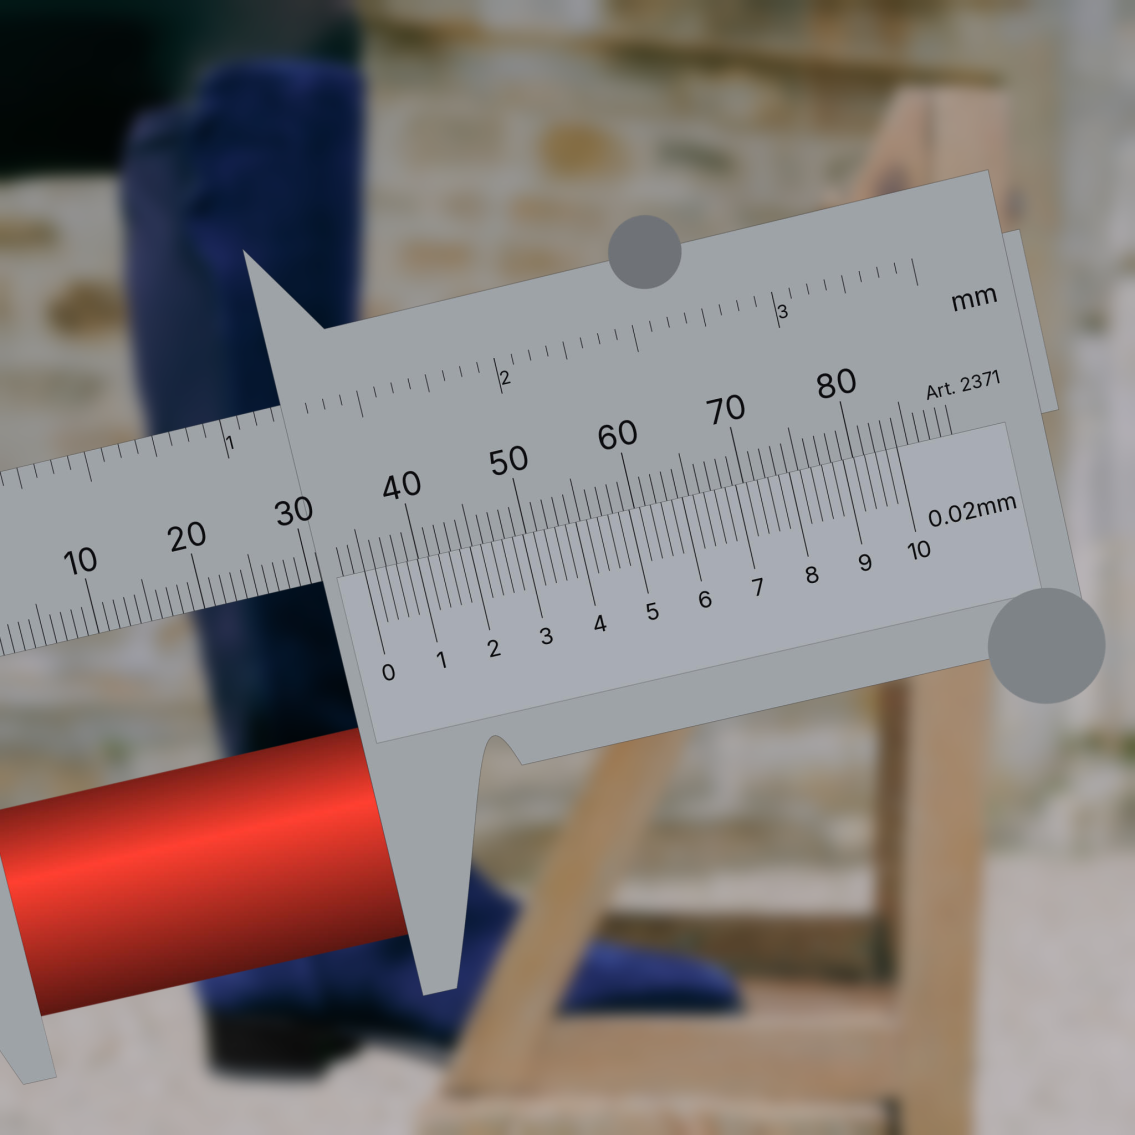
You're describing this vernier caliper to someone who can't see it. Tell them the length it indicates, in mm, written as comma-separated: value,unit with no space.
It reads 35.0,mm
